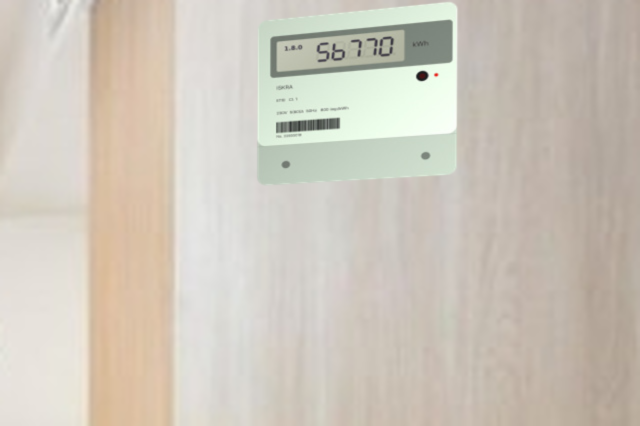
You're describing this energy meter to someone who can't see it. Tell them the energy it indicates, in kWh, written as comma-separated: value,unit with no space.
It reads 56770,kWh
